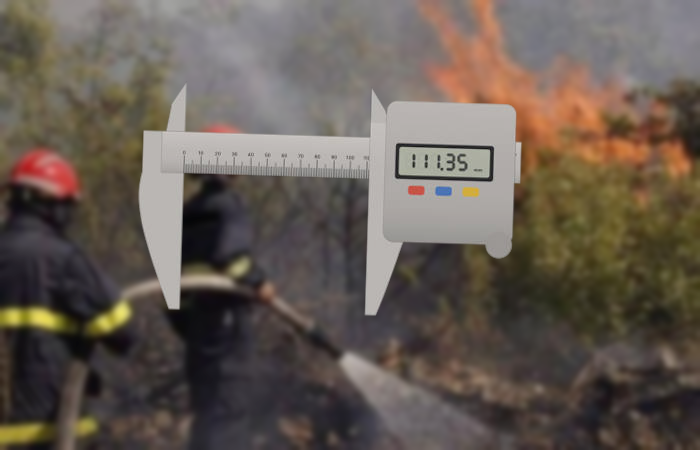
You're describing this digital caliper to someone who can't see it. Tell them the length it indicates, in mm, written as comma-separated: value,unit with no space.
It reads 111.35,mm
